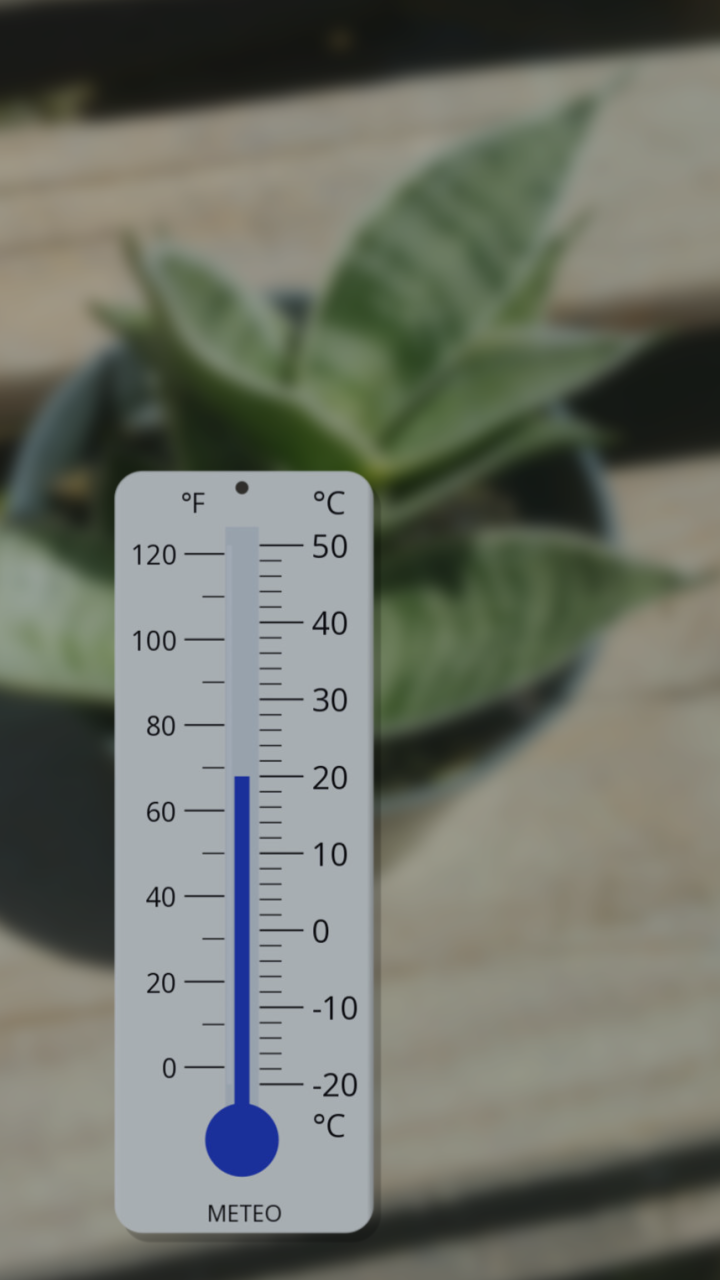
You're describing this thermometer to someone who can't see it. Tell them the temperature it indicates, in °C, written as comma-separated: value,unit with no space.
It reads 20,°C
